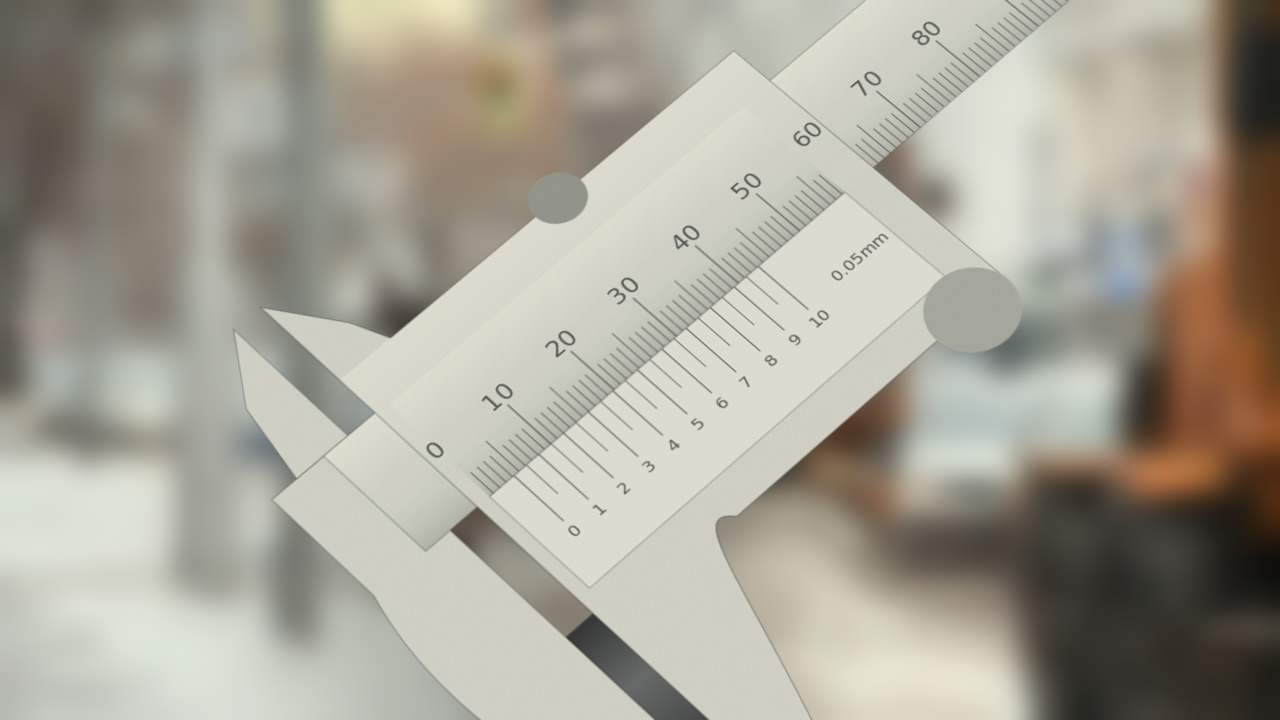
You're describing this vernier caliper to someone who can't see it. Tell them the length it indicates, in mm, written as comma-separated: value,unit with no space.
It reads 4.2,mm
